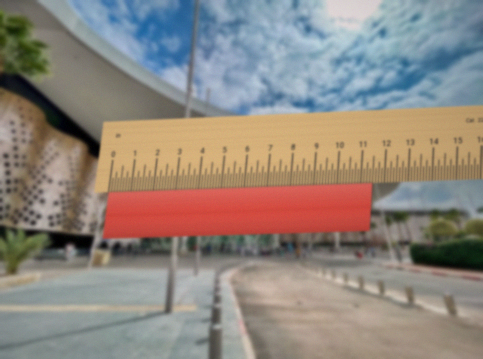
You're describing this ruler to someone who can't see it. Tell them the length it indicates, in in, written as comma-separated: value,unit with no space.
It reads 11.5,in
